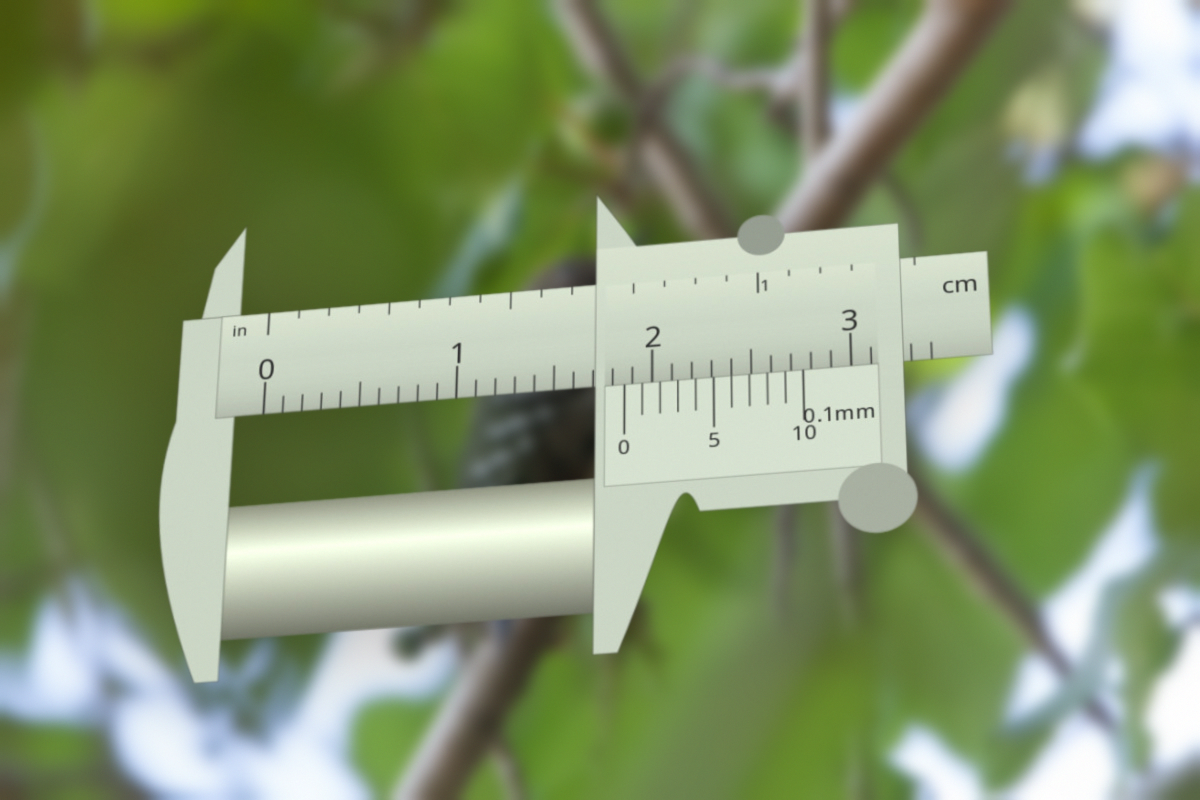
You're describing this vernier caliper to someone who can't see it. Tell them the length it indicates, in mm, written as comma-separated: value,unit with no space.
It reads 18.6,mm
